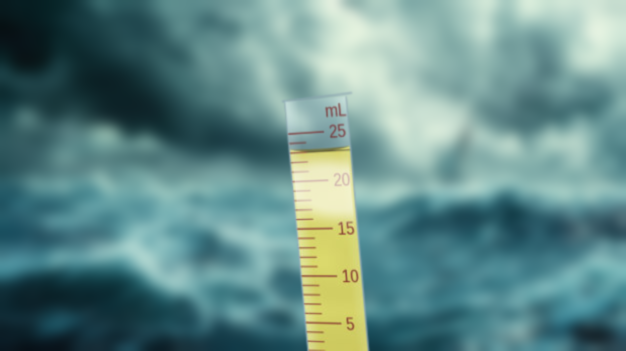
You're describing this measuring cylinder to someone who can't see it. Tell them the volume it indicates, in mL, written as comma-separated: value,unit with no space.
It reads 23,mL
